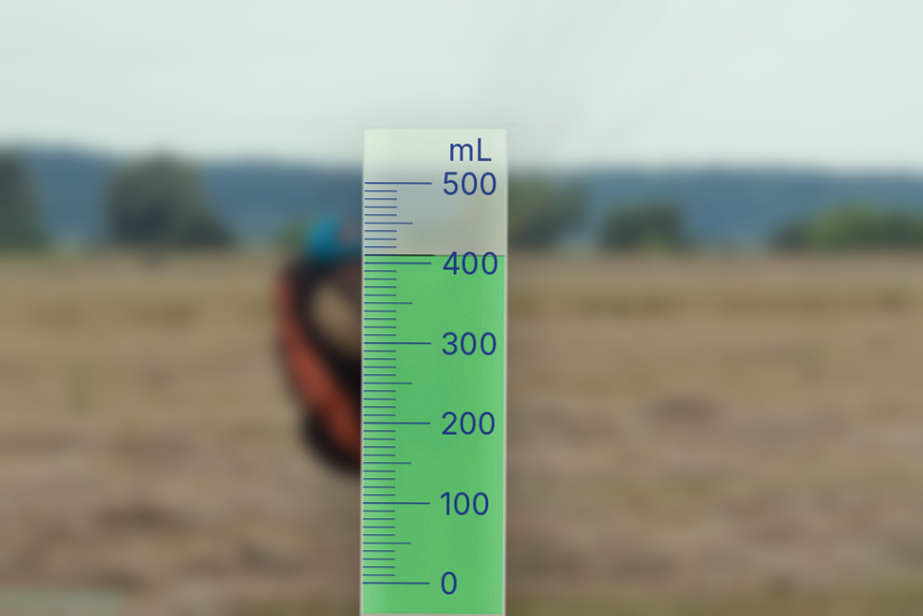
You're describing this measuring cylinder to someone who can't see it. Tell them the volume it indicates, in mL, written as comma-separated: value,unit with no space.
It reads 410,mL
